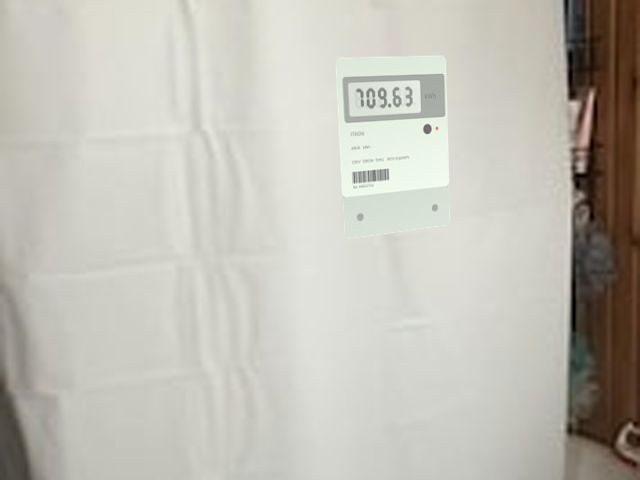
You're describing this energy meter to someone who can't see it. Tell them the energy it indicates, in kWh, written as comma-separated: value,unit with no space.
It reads 709.63,kWh
